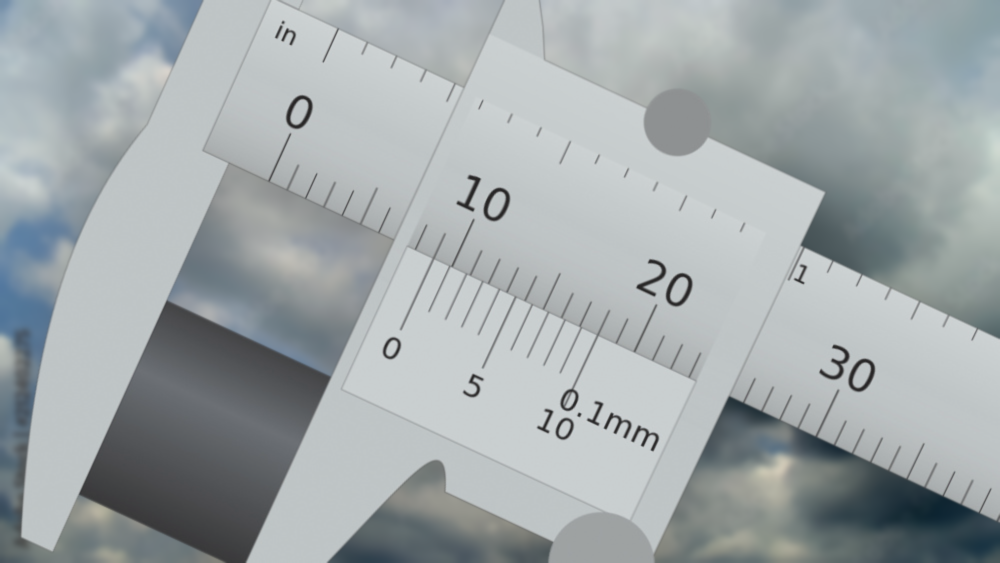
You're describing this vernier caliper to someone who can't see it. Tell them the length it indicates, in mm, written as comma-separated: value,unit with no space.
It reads 9.0,mm
